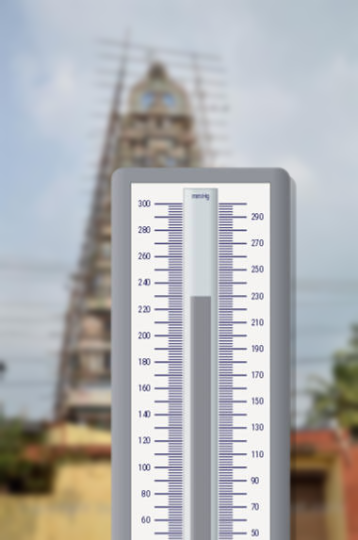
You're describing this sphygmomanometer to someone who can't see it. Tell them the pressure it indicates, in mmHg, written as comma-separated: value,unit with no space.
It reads 230,mmHg
